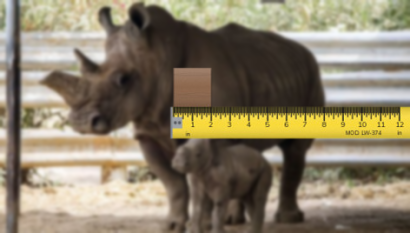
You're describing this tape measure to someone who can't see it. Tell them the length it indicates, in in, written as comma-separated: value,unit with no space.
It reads 2,in
